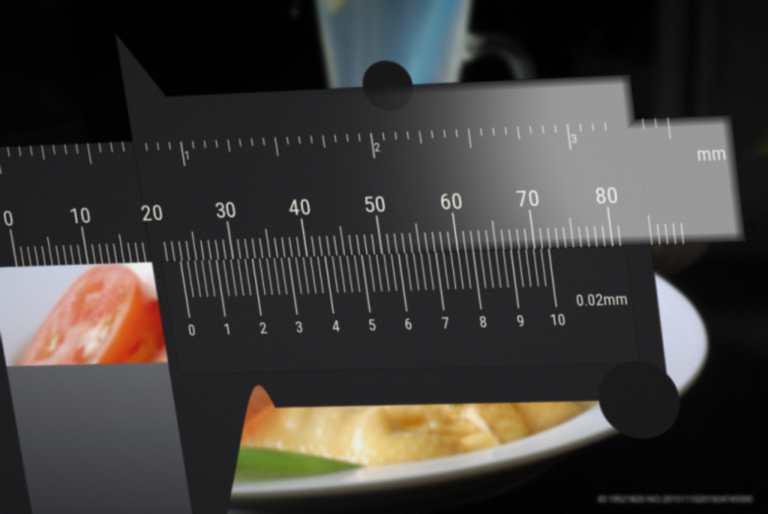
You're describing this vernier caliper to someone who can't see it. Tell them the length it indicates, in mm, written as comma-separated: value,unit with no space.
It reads 22.8,mm
